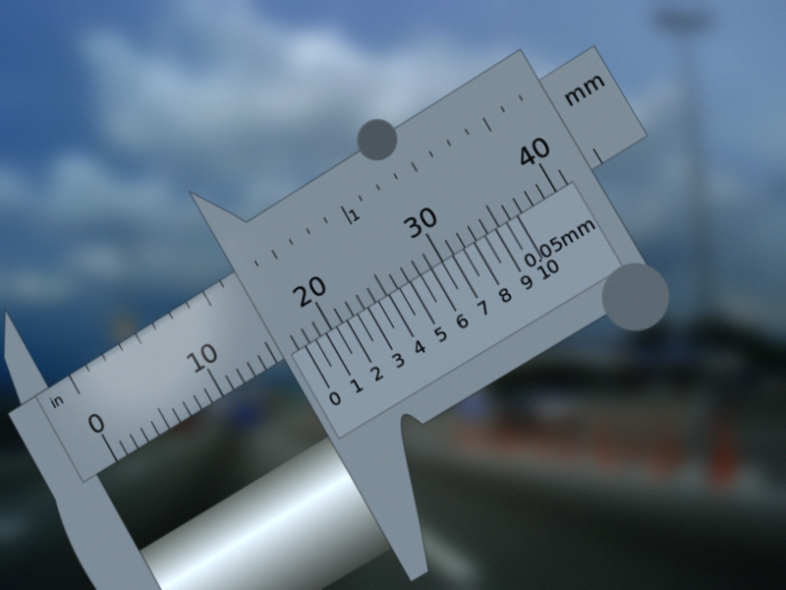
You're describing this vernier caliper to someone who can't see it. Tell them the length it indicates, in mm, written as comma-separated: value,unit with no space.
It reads 17.6,mm
